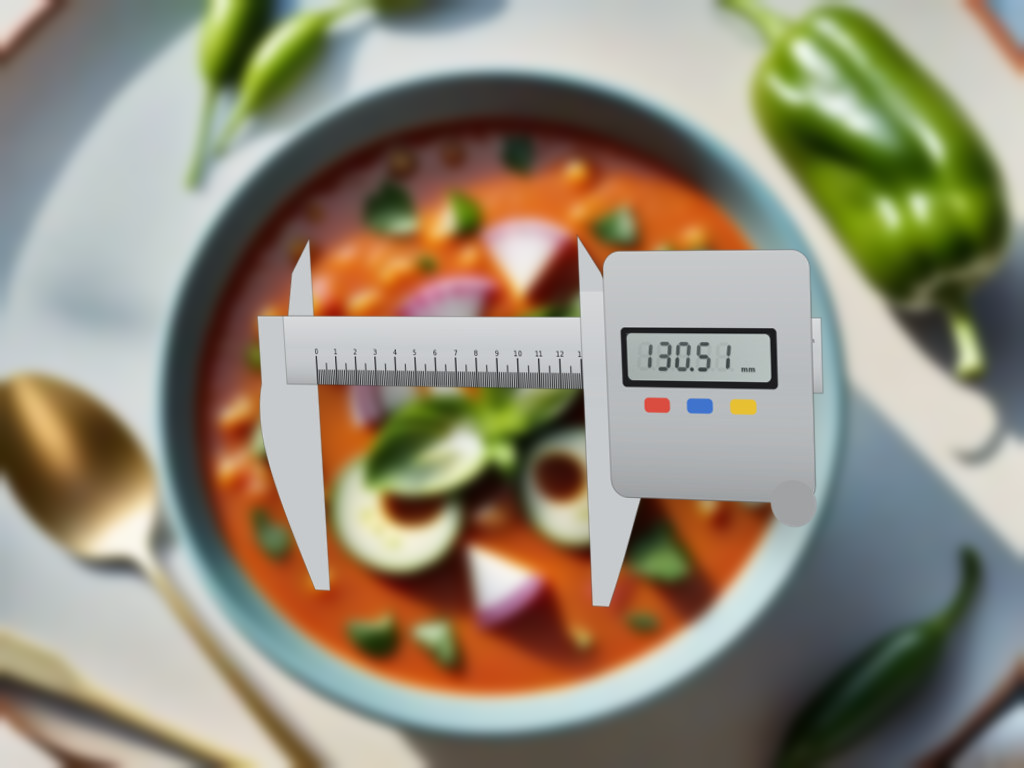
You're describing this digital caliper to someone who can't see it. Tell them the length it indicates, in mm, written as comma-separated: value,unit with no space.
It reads 130.51,mm
